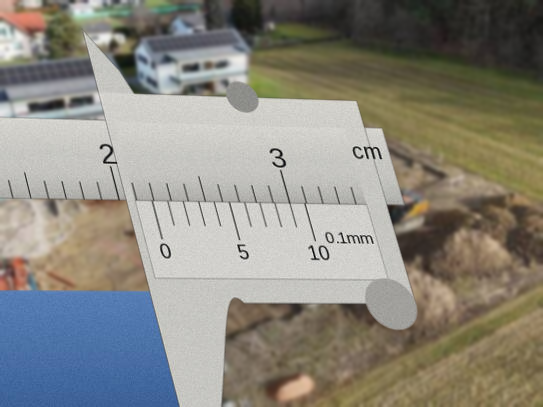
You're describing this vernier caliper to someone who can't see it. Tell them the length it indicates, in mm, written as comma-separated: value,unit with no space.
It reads 21.9,mm
